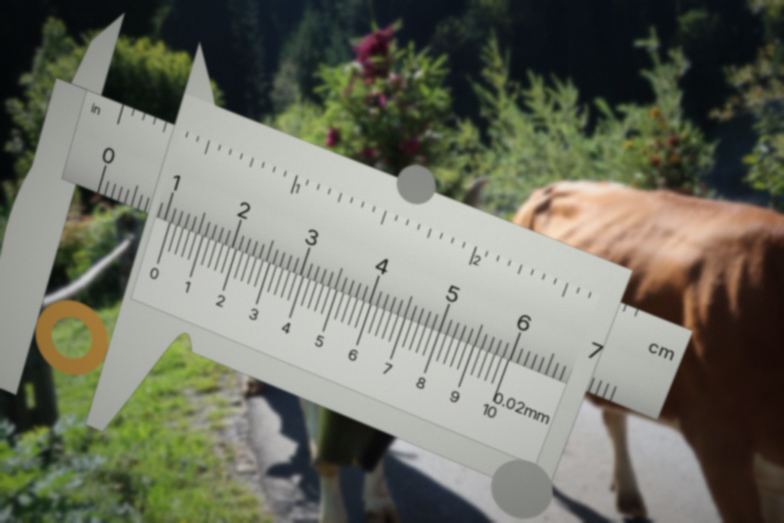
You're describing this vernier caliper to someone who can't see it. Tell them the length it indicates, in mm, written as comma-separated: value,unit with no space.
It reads 10.8,mm
